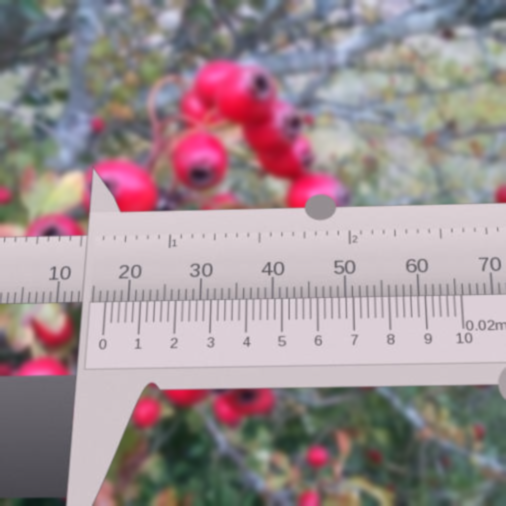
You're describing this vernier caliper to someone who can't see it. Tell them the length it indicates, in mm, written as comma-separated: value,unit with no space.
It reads 16.8,mm
